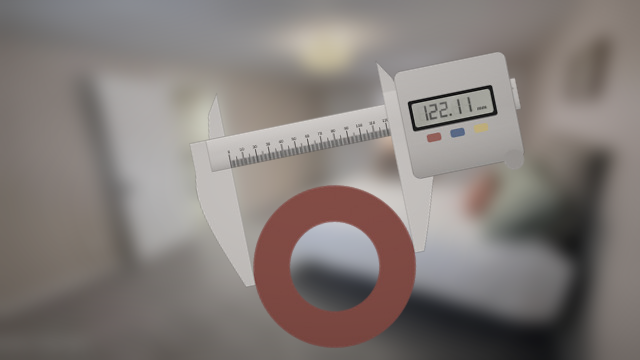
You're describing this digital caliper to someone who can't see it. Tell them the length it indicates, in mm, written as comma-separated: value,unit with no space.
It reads 122.11,mm
